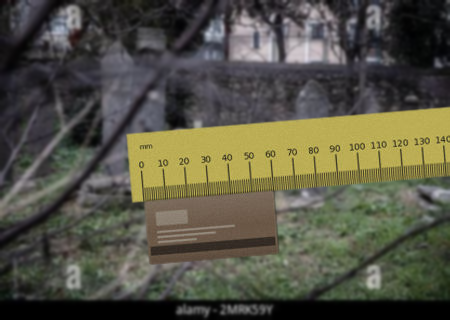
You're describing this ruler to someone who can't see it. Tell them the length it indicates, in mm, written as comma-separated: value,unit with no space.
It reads 60,mm
